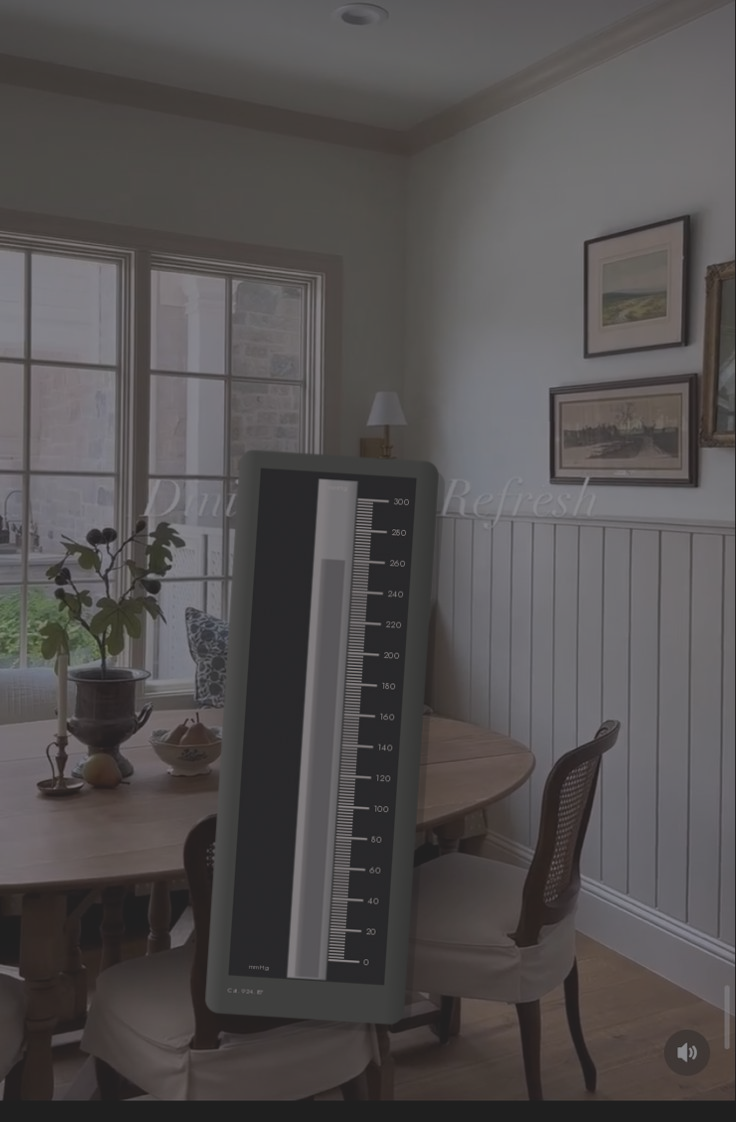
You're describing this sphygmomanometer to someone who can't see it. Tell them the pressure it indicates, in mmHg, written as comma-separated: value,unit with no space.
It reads 260,mmHg
